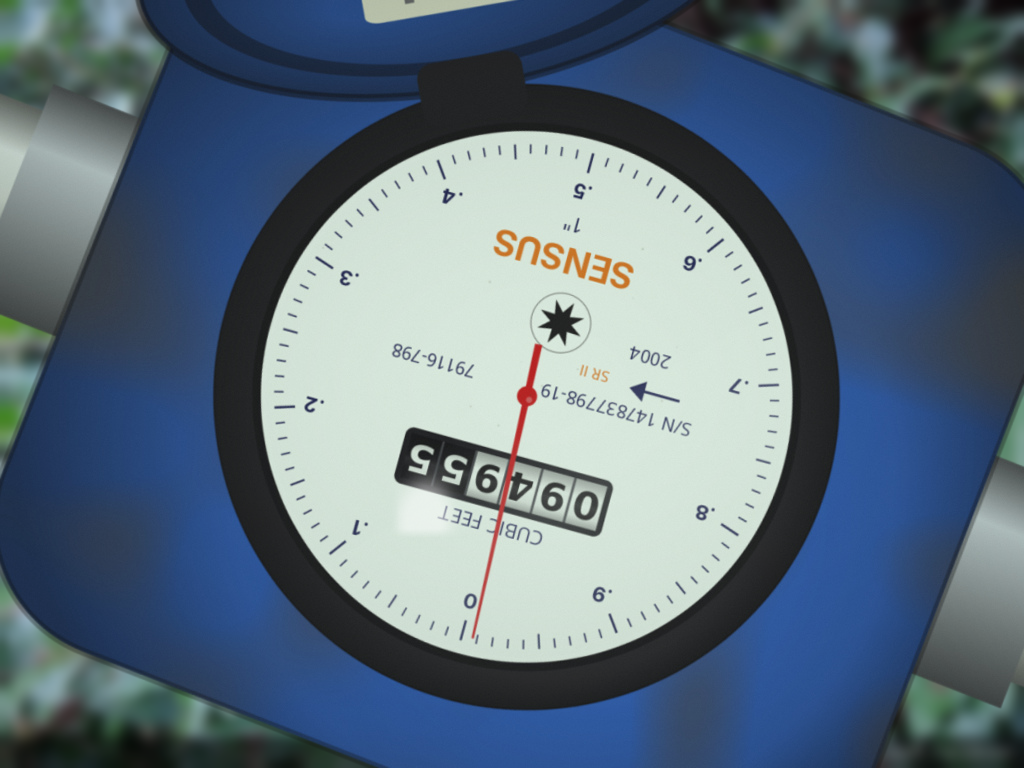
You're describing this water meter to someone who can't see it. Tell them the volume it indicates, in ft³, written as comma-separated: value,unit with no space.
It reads 94954.99,ft³
